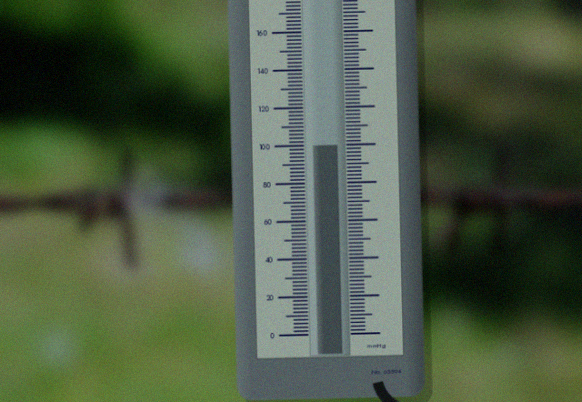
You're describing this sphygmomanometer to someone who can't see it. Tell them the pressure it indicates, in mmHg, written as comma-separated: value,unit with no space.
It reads 100,mmHg
